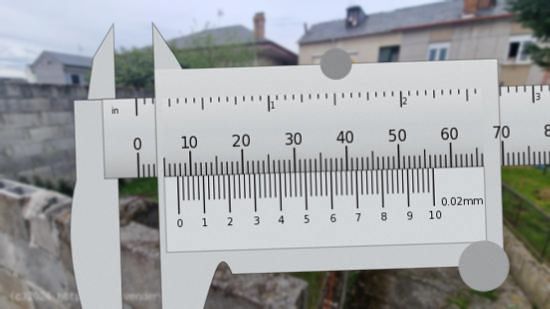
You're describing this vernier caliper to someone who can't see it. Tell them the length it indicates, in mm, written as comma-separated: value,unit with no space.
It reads 7.5,mm
